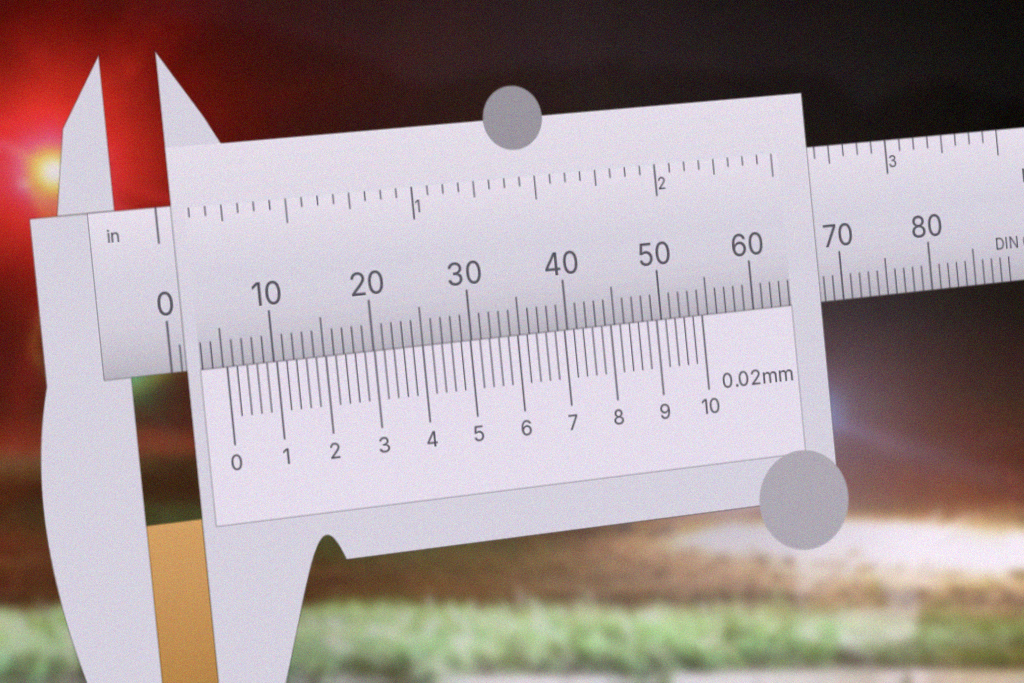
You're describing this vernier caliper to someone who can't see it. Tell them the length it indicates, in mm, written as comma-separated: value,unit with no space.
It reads 5.4,mm
